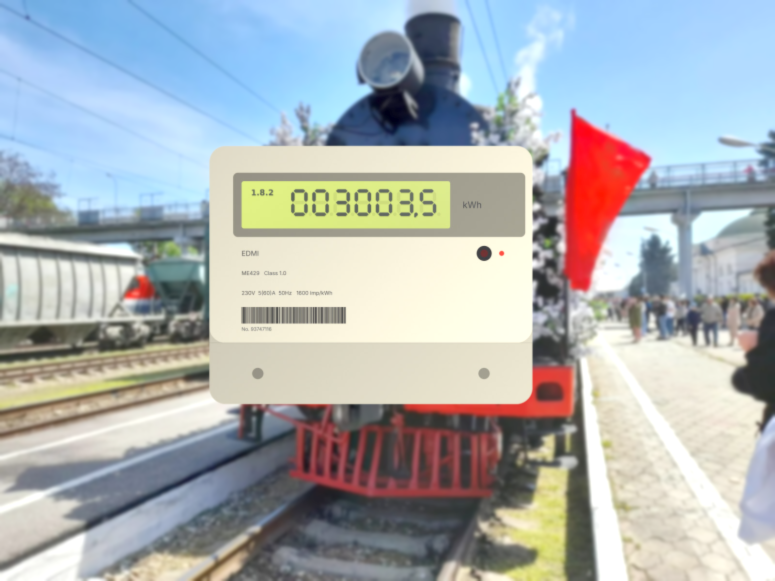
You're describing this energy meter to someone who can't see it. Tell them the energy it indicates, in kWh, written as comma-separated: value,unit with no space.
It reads 3003.5,kWh
